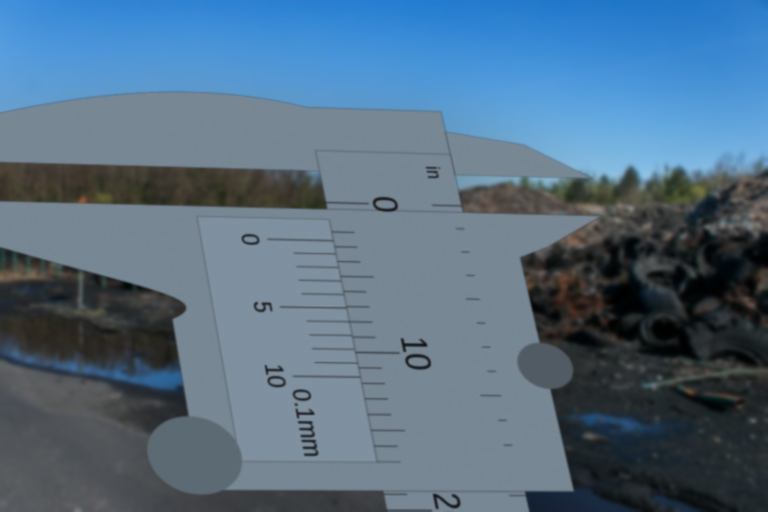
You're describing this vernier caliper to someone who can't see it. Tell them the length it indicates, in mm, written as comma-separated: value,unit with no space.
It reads 2.6,mm
